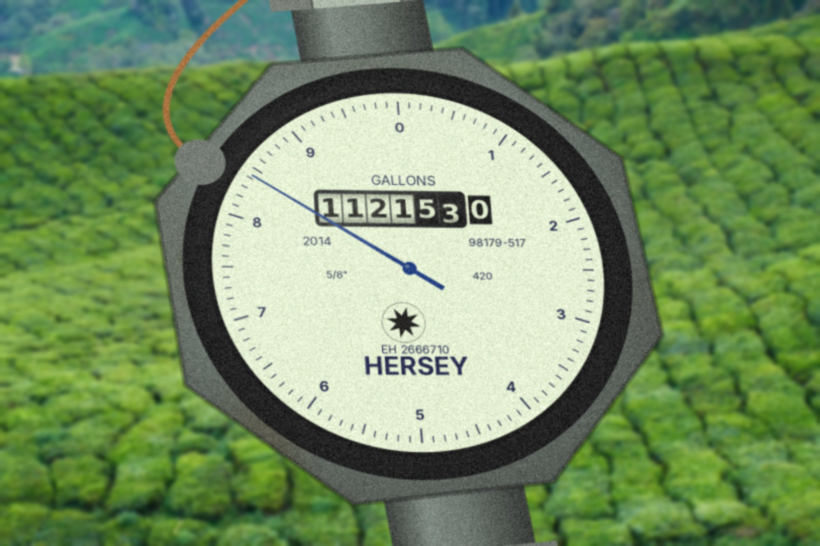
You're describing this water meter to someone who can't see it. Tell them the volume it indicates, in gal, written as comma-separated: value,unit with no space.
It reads 1121528.4,gal
